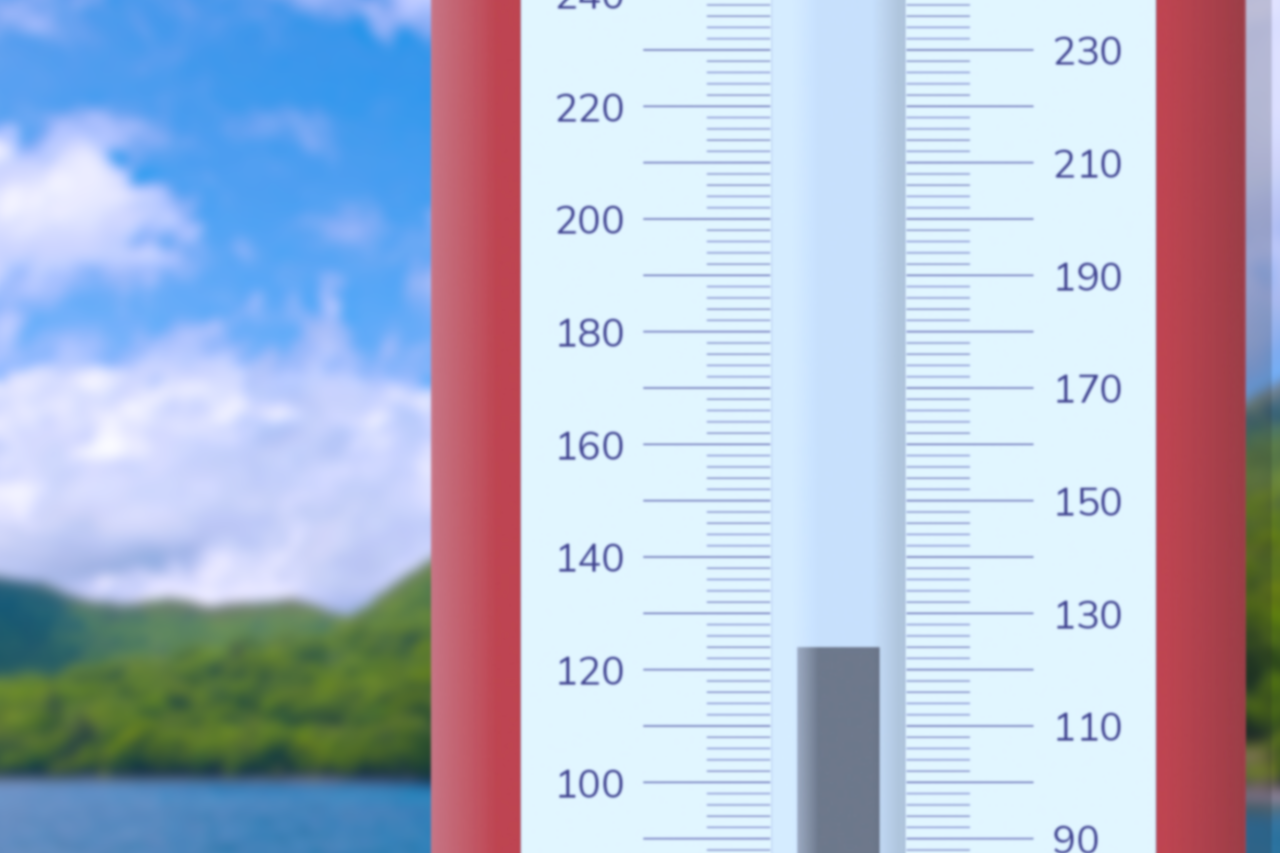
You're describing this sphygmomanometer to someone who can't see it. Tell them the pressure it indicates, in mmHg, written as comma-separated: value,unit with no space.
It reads 124,mmHg
